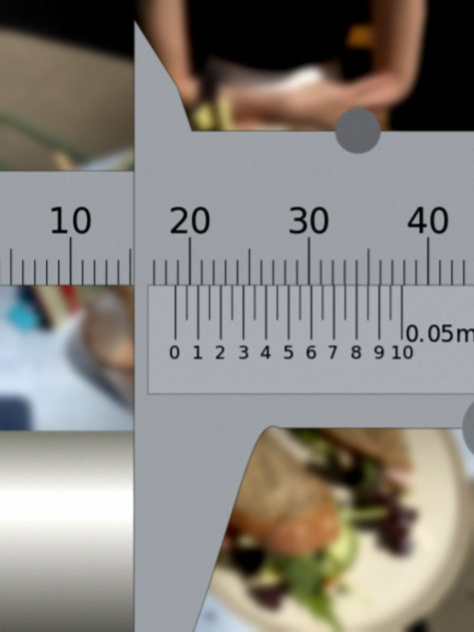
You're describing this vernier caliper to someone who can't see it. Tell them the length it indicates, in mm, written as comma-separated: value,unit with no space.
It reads 18.8,mm
